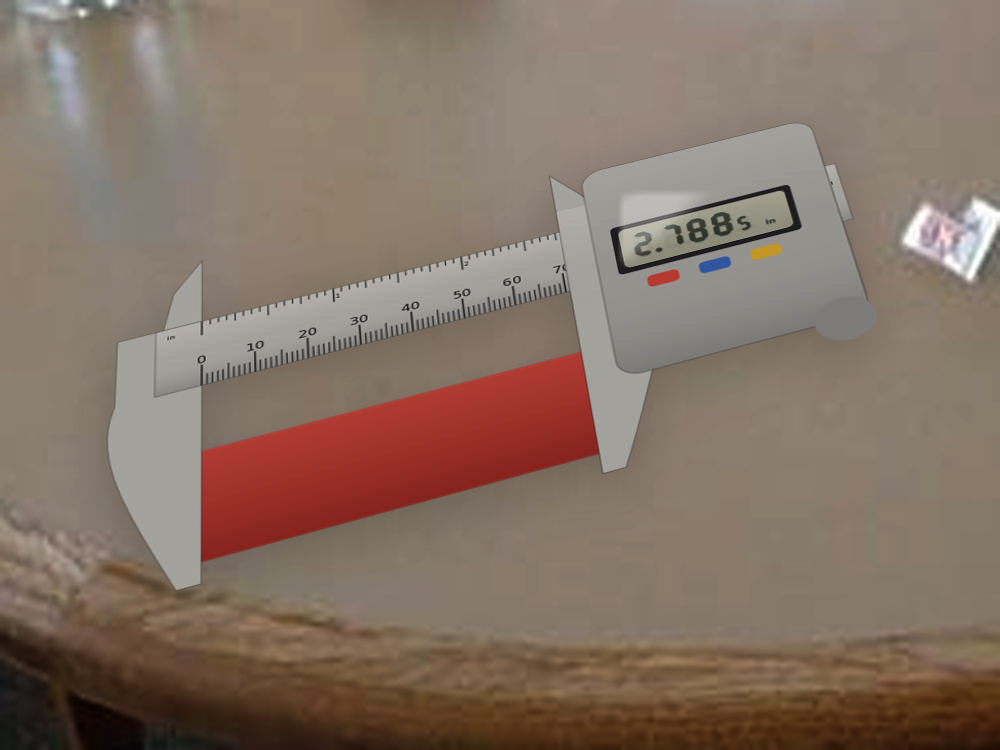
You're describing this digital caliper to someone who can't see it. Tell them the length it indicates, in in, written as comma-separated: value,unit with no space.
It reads 2.7885,in
